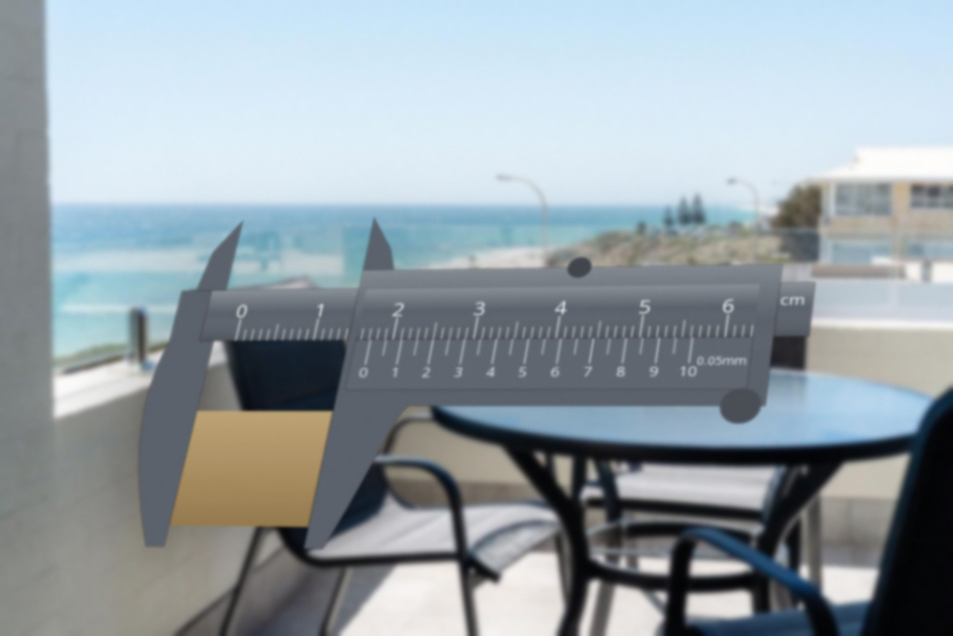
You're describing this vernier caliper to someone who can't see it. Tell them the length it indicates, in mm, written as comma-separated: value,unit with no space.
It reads 17.2,mm
